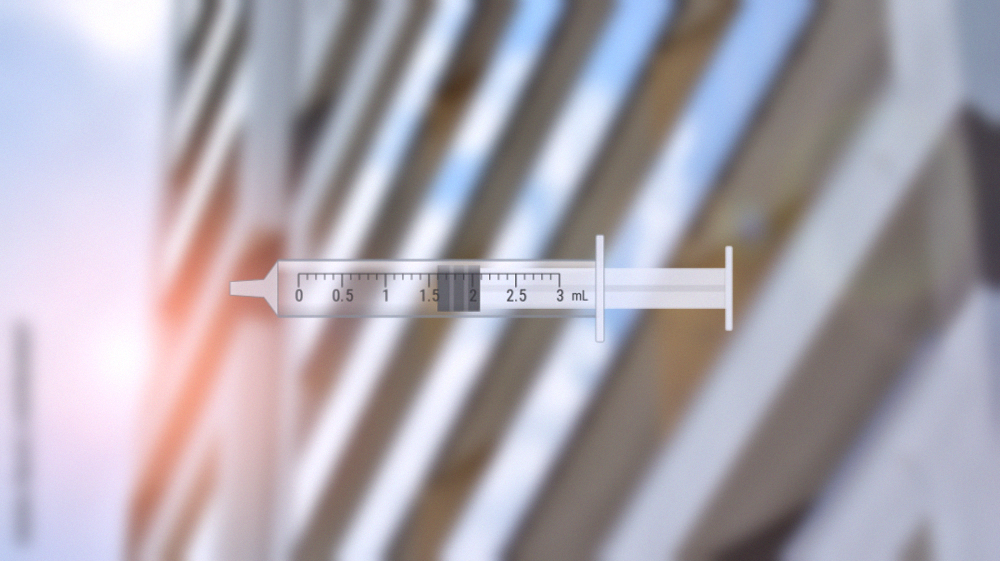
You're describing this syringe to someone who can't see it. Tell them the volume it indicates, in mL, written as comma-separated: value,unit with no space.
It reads 1.6,mL
